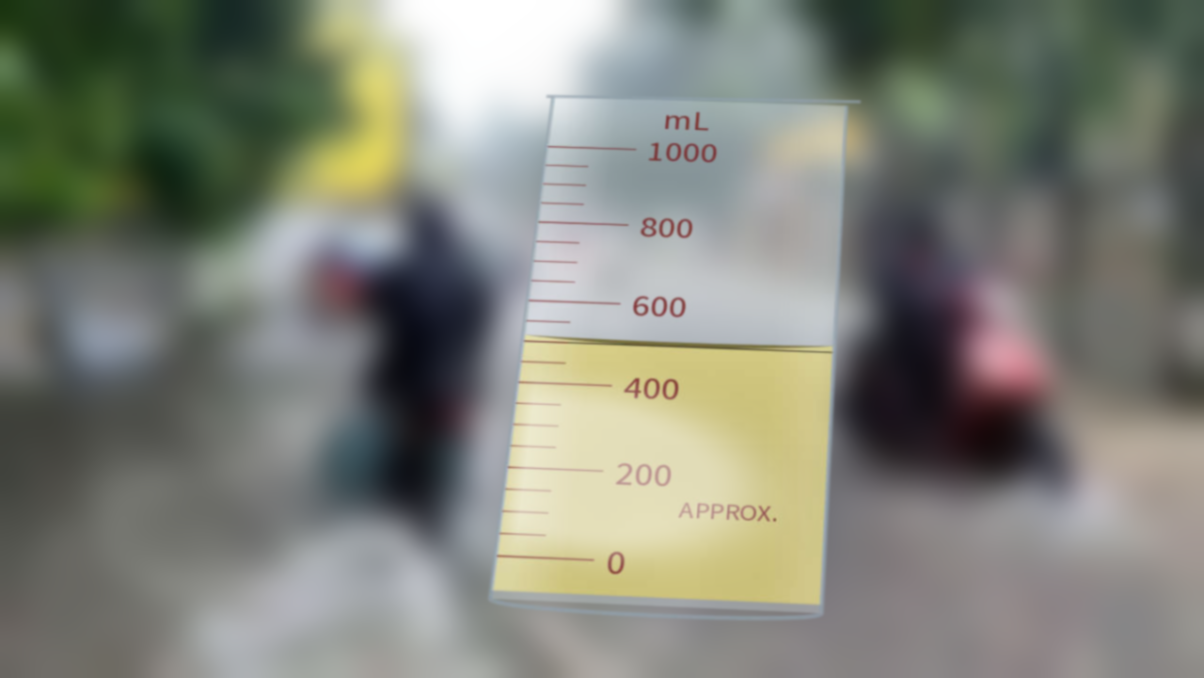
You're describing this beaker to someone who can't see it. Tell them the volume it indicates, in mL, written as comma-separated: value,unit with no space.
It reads 500,mL
